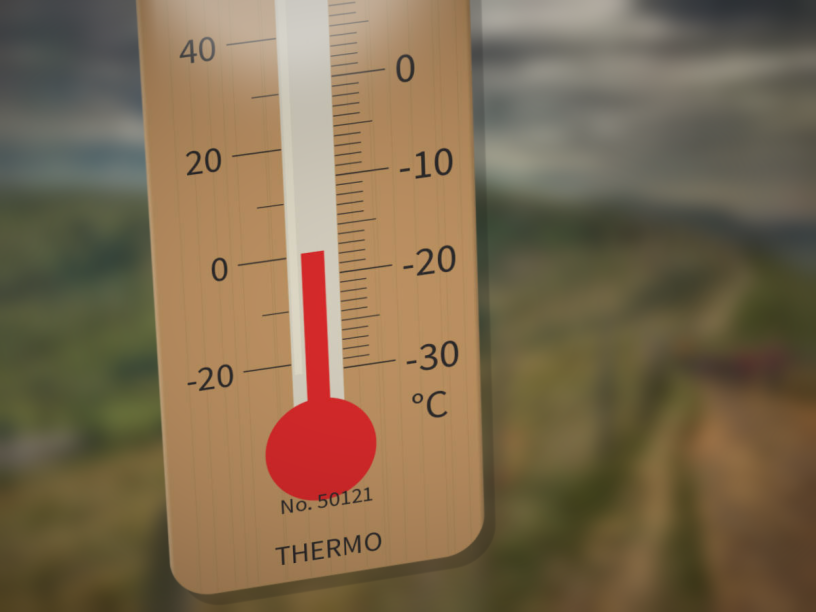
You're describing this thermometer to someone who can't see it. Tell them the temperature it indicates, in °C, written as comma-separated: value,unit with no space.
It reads -17.5,°C
